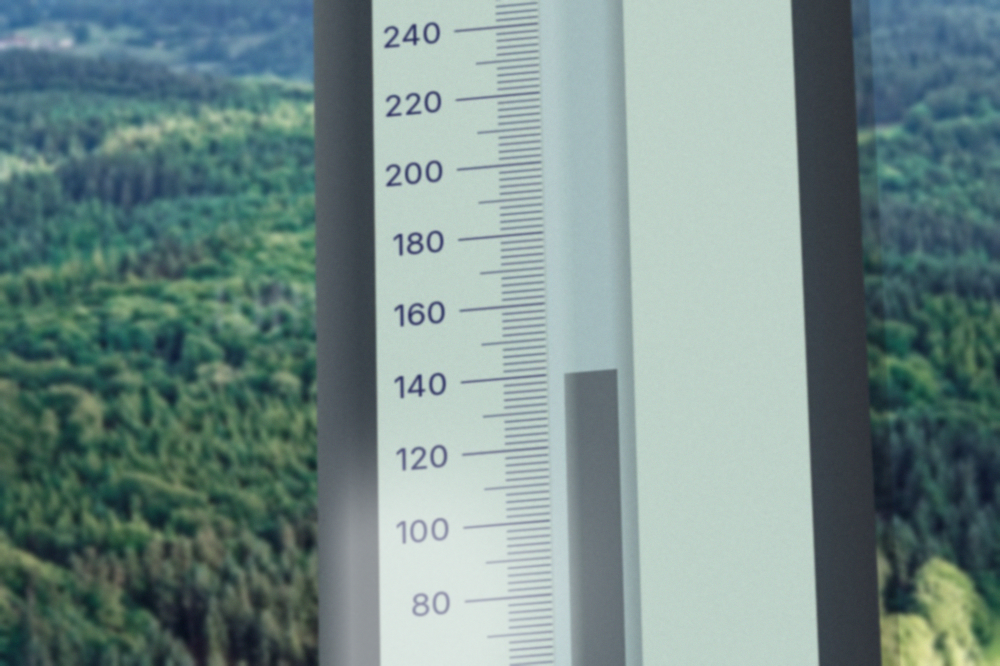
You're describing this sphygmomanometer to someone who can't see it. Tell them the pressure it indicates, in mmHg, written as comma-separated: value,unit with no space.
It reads 140,mmHg
